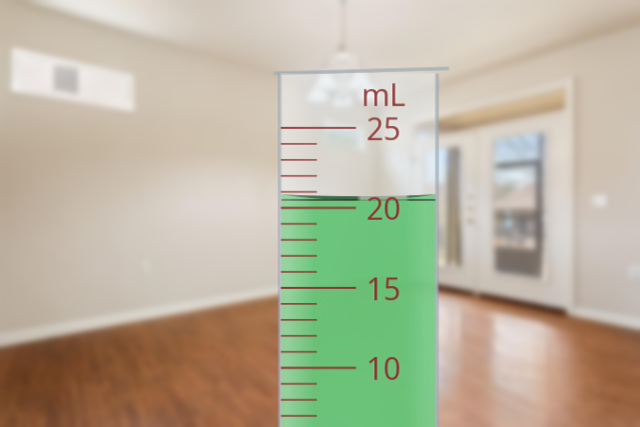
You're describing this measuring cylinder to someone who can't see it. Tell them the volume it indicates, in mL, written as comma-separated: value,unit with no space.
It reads 20.5,mL
